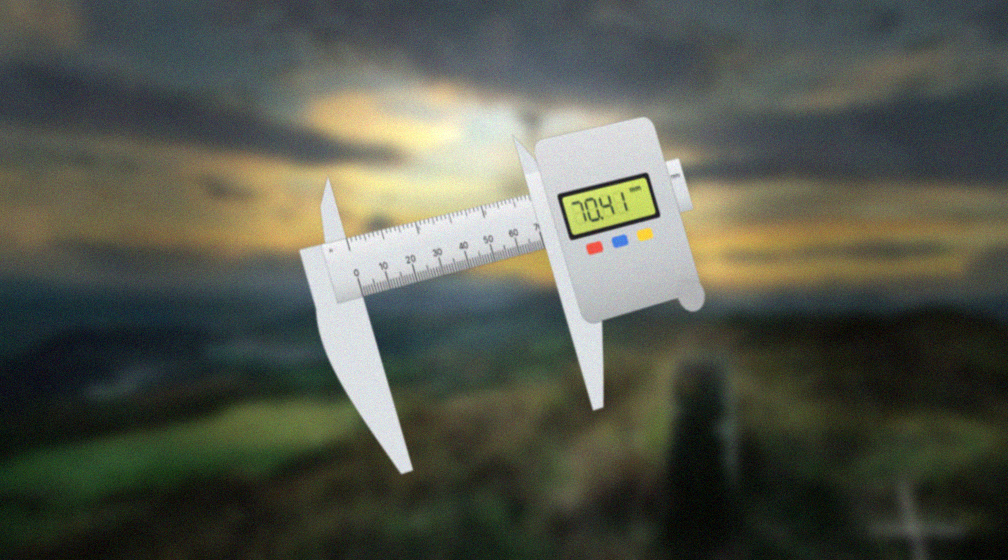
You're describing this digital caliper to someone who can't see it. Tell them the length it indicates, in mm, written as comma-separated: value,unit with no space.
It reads 70.41,mm
